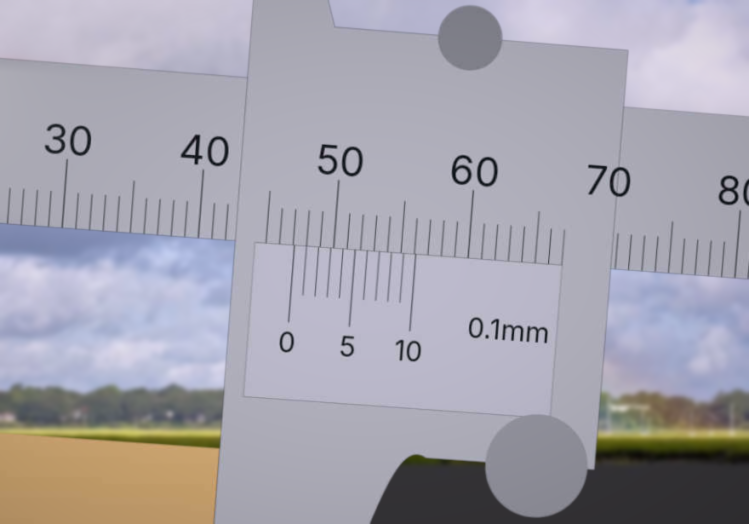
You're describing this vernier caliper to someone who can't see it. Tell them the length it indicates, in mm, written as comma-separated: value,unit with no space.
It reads 47.1,mm
